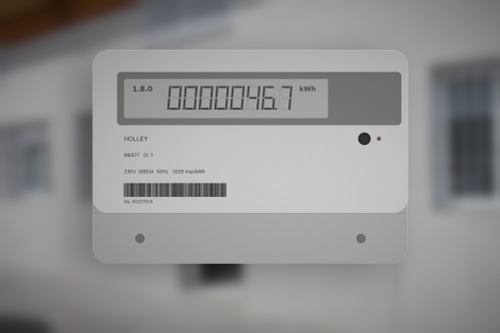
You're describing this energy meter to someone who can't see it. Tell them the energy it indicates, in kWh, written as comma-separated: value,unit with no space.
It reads 46.7,kWh
